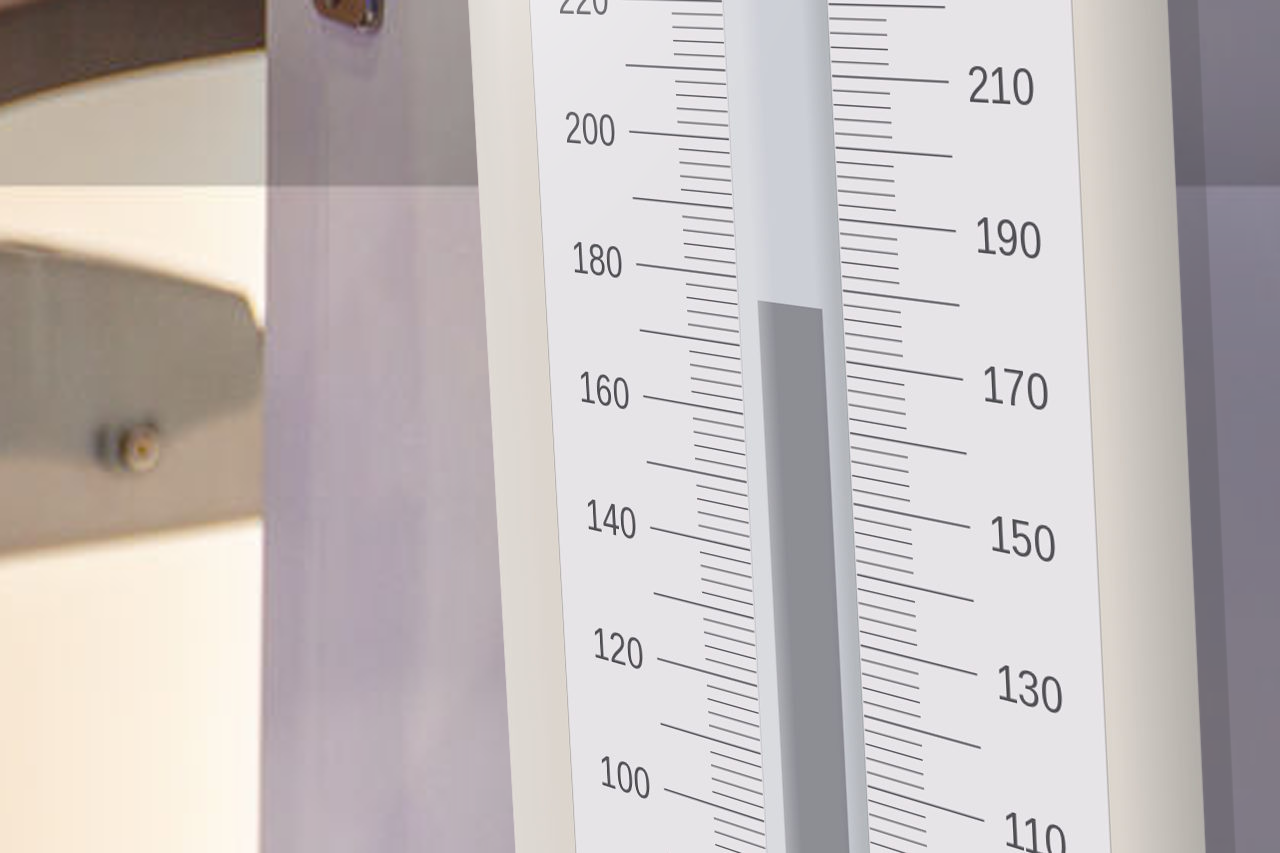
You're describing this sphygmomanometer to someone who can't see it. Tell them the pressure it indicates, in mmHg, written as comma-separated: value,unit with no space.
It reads 177,mmHg
